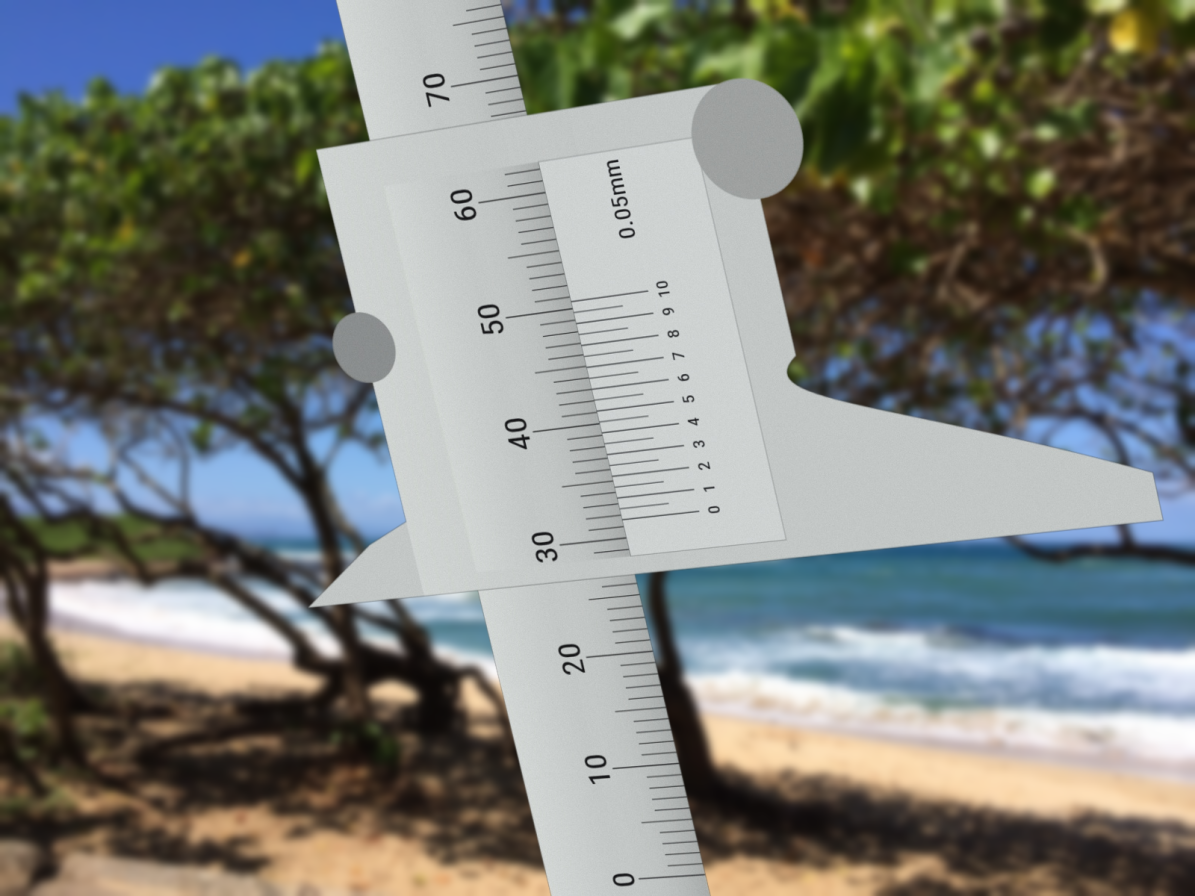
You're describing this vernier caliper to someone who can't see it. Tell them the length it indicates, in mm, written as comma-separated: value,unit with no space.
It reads 31.6,mm
